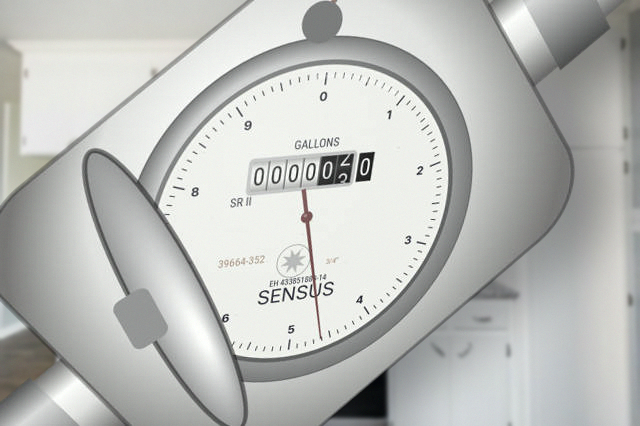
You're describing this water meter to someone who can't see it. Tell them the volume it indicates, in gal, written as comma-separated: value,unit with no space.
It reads 24.6,gal
